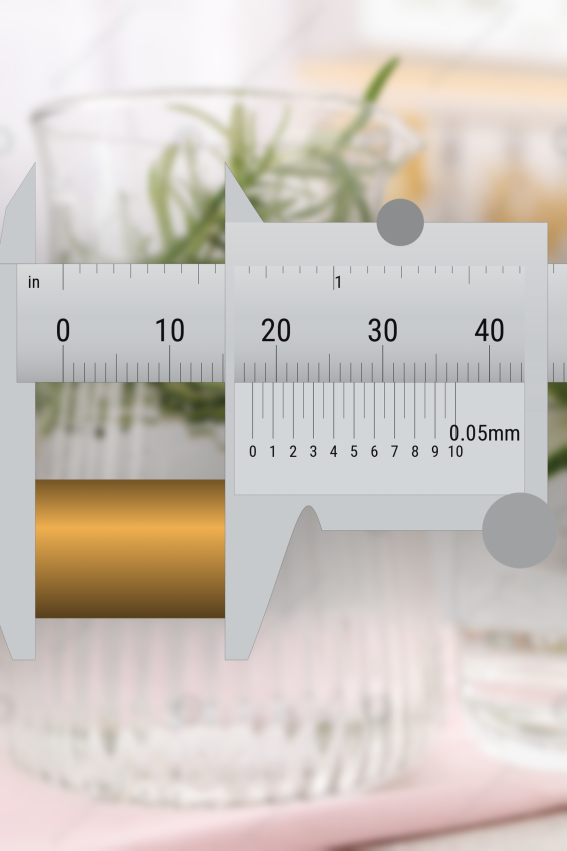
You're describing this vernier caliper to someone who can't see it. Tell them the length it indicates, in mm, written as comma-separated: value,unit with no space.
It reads 17.8,mm
